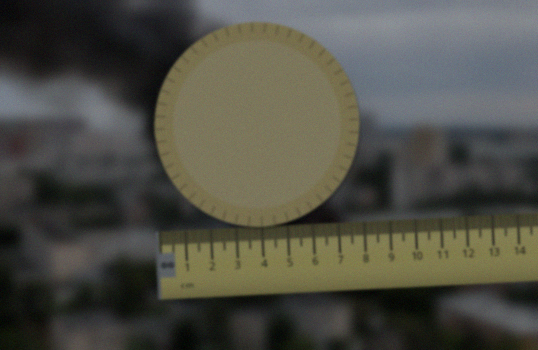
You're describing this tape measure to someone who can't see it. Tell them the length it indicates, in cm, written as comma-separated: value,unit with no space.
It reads 8,cm
